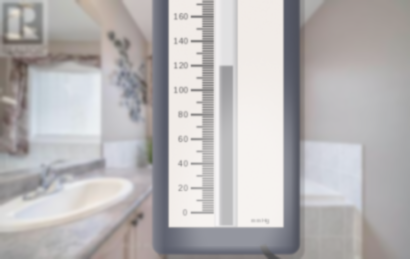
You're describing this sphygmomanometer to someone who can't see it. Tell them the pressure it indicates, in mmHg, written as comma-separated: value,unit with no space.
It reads 120,mmHg
